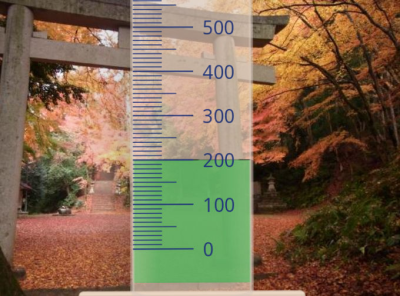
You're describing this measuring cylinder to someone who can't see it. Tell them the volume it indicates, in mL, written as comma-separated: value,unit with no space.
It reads 200,mL
